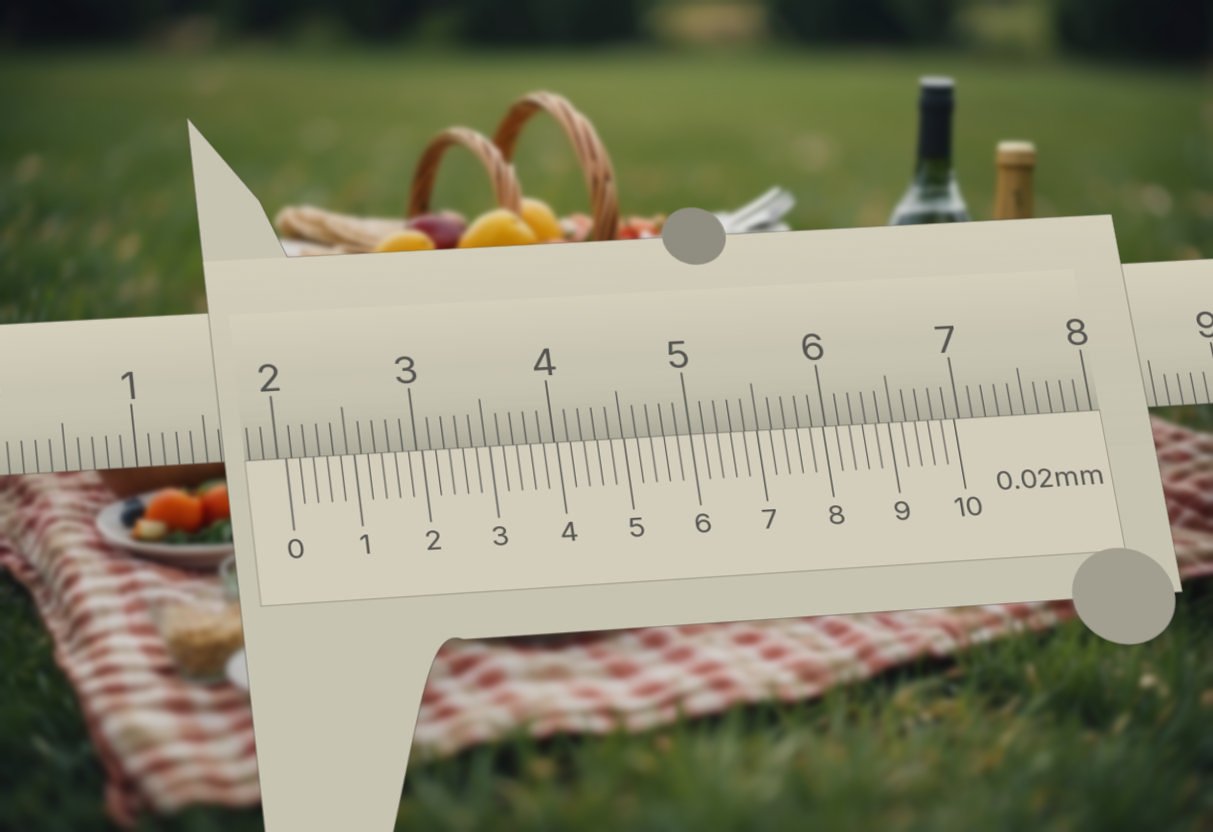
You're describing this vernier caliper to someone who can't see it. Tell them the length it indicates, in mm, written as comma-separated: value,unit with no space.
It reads 20.6,mm
